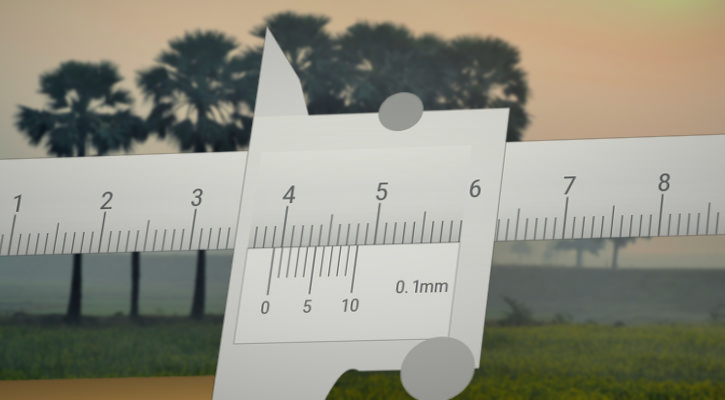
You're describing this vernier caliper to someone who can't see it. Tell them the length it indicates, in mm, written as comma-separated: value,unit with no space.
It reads 39.2,mm
